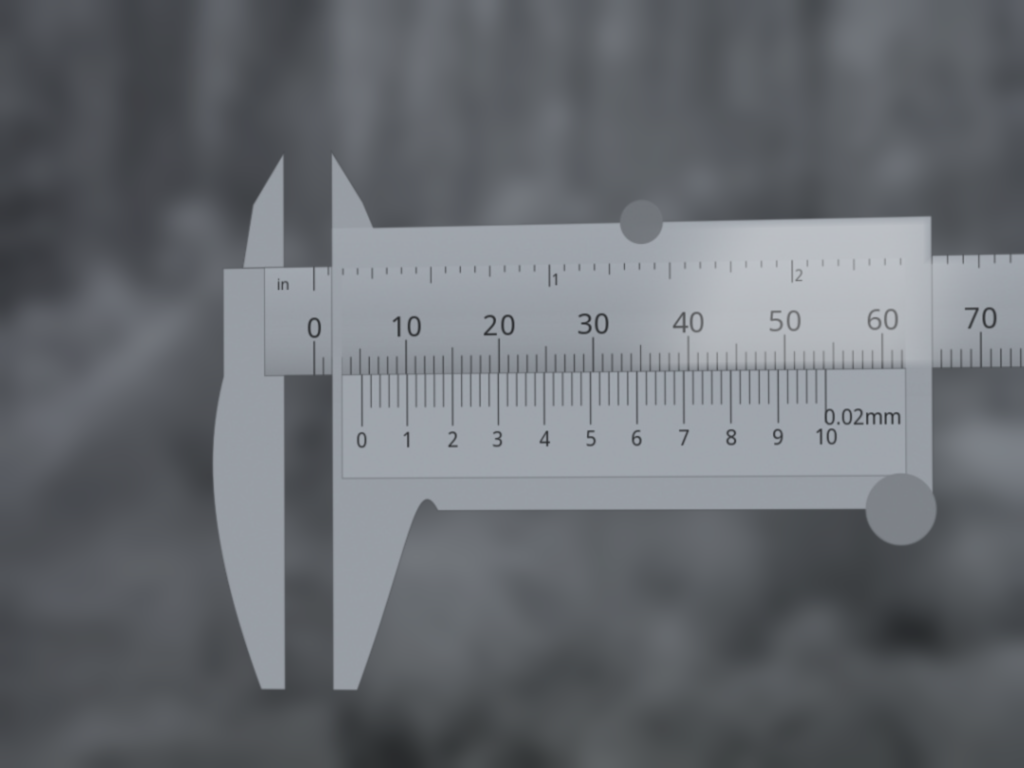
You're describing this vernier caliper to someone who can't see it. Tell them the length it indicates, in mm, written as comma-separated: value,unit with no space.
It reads 5.2,mm
